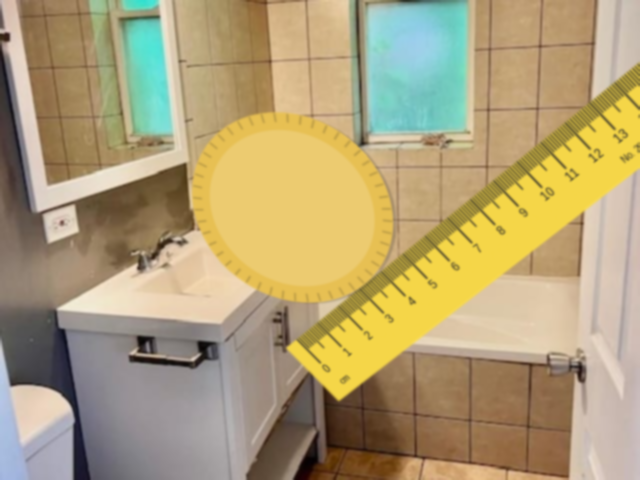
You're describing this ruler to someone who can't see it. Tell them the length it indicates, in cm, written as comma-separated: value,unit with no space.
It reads 6.5,cm
